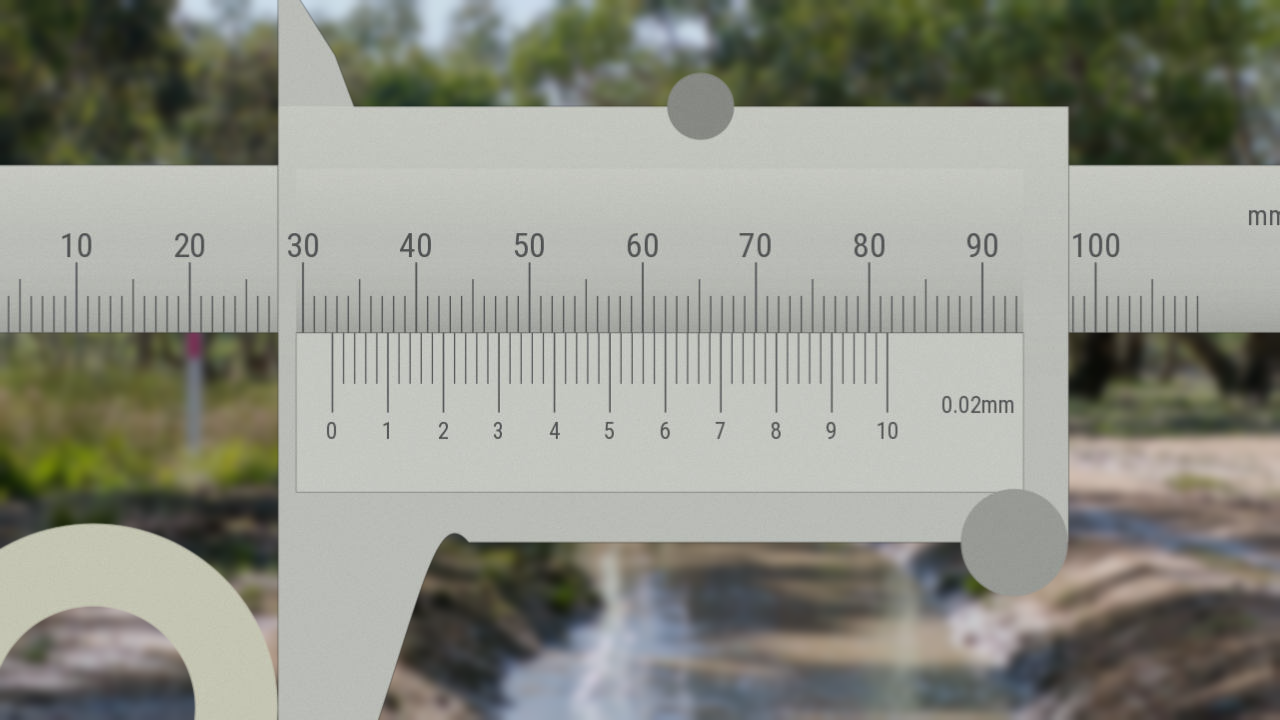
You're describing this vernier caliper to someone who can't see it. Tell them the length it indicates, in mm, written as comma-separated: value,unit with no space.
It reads 32.6,mm
